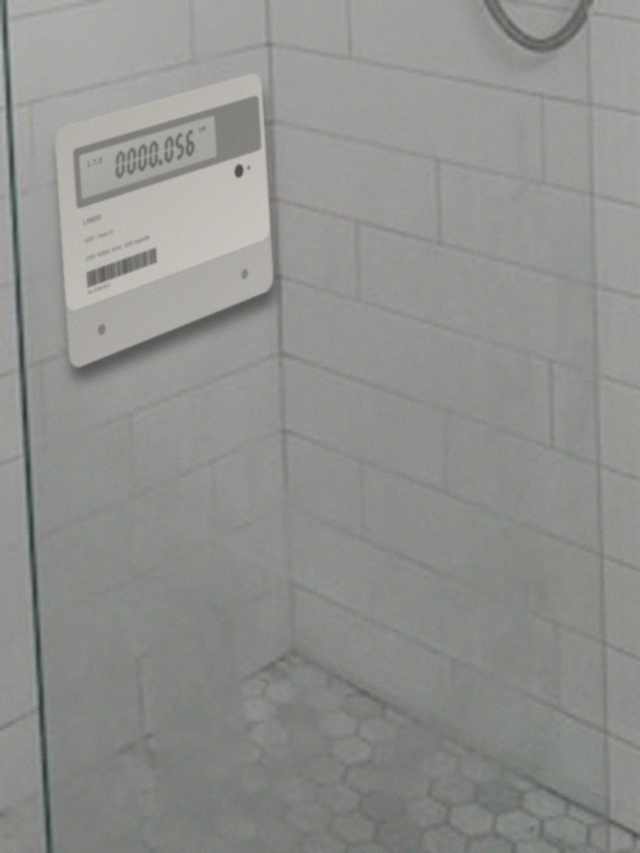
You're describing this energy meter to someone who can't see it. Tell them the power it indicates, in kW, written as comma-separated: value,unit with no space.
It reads 0.056,kW
